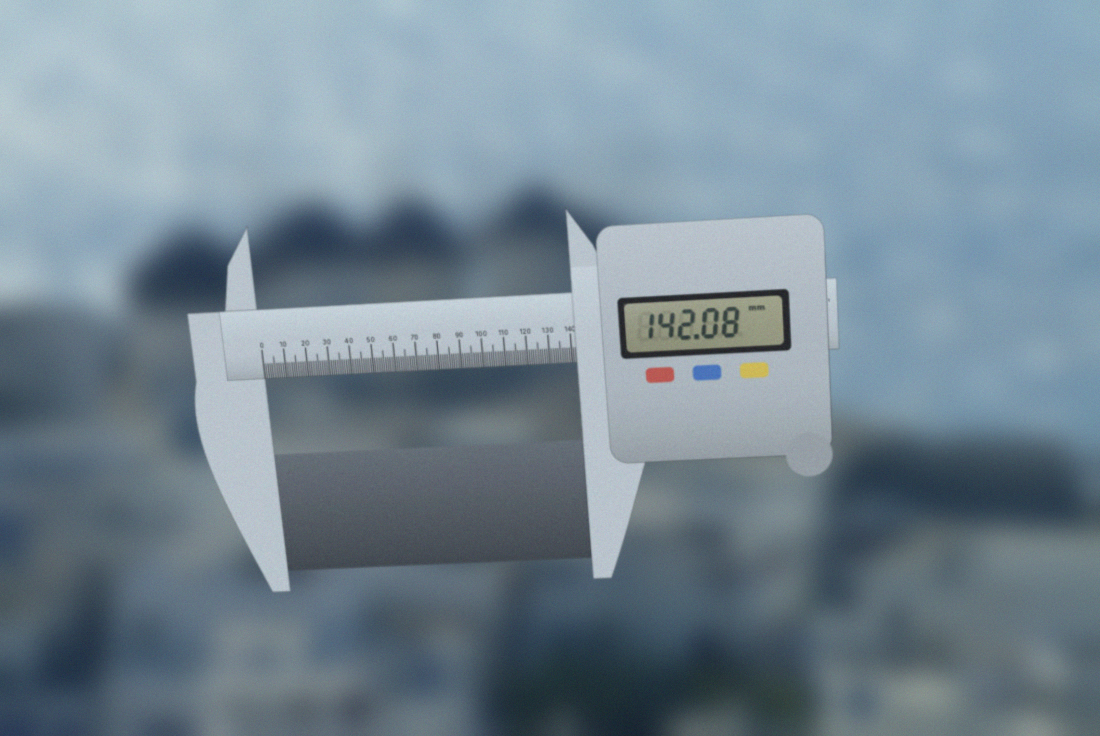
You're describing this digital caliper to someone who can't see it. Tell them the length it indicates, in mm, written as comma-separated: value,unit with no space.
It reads 142.08,mm
